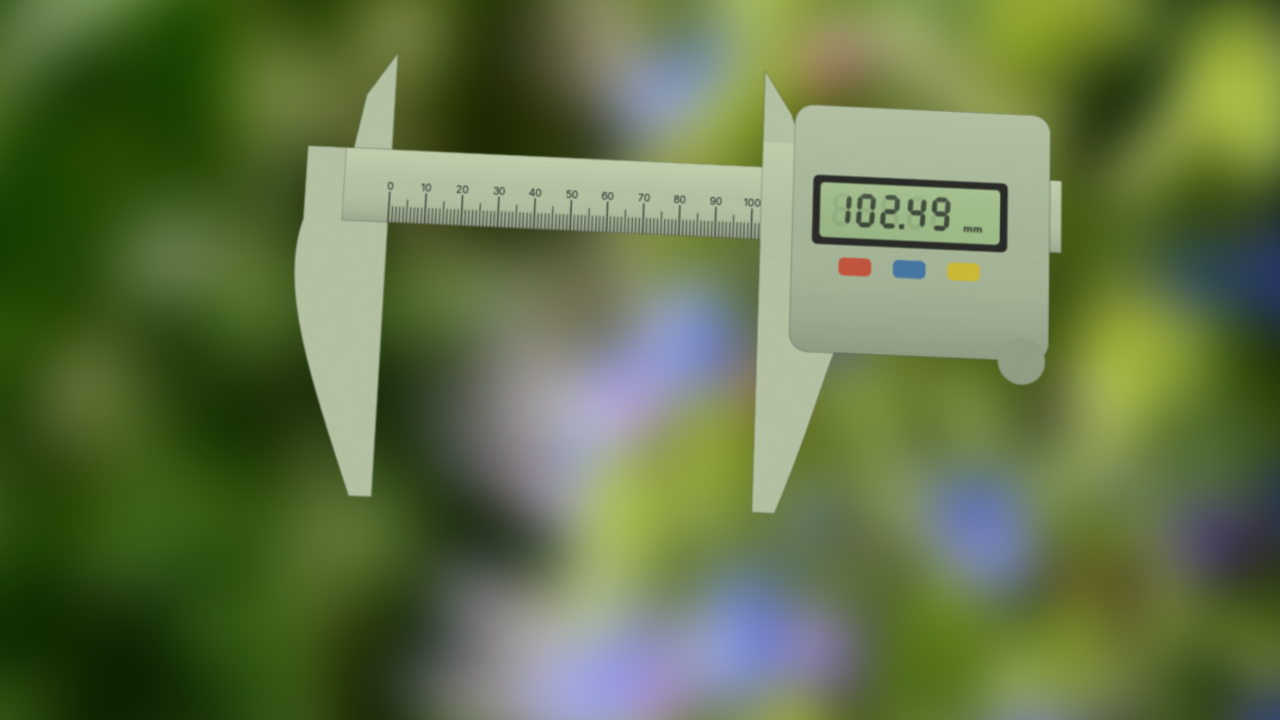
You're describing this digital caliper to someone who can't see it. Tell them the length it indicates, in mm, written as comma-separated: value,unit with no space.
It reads 102.49,mm
